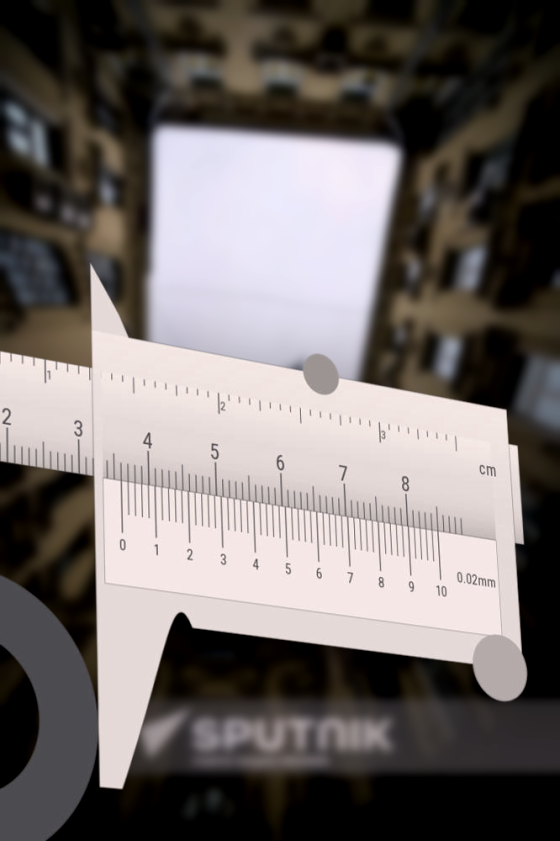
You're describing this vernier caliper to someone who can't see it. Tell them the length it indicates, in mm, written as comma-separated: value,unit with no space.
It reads 36.0,mm
